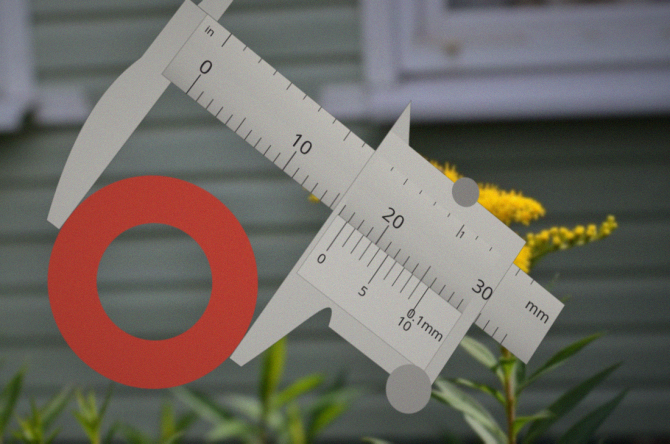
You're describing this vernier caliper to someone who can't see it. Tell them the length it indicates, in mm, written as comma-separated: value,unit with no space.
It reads 16.9,mm
